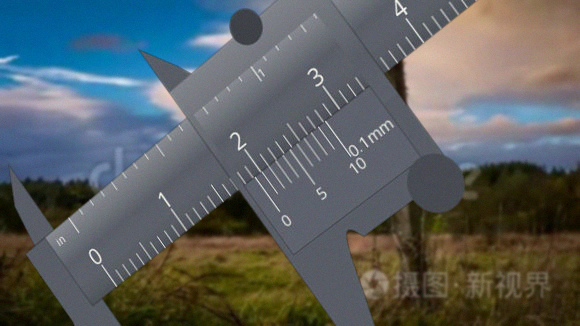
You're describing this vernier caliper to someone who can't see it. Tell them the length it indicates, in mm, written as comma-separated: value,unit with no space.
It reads 19.2,mm
